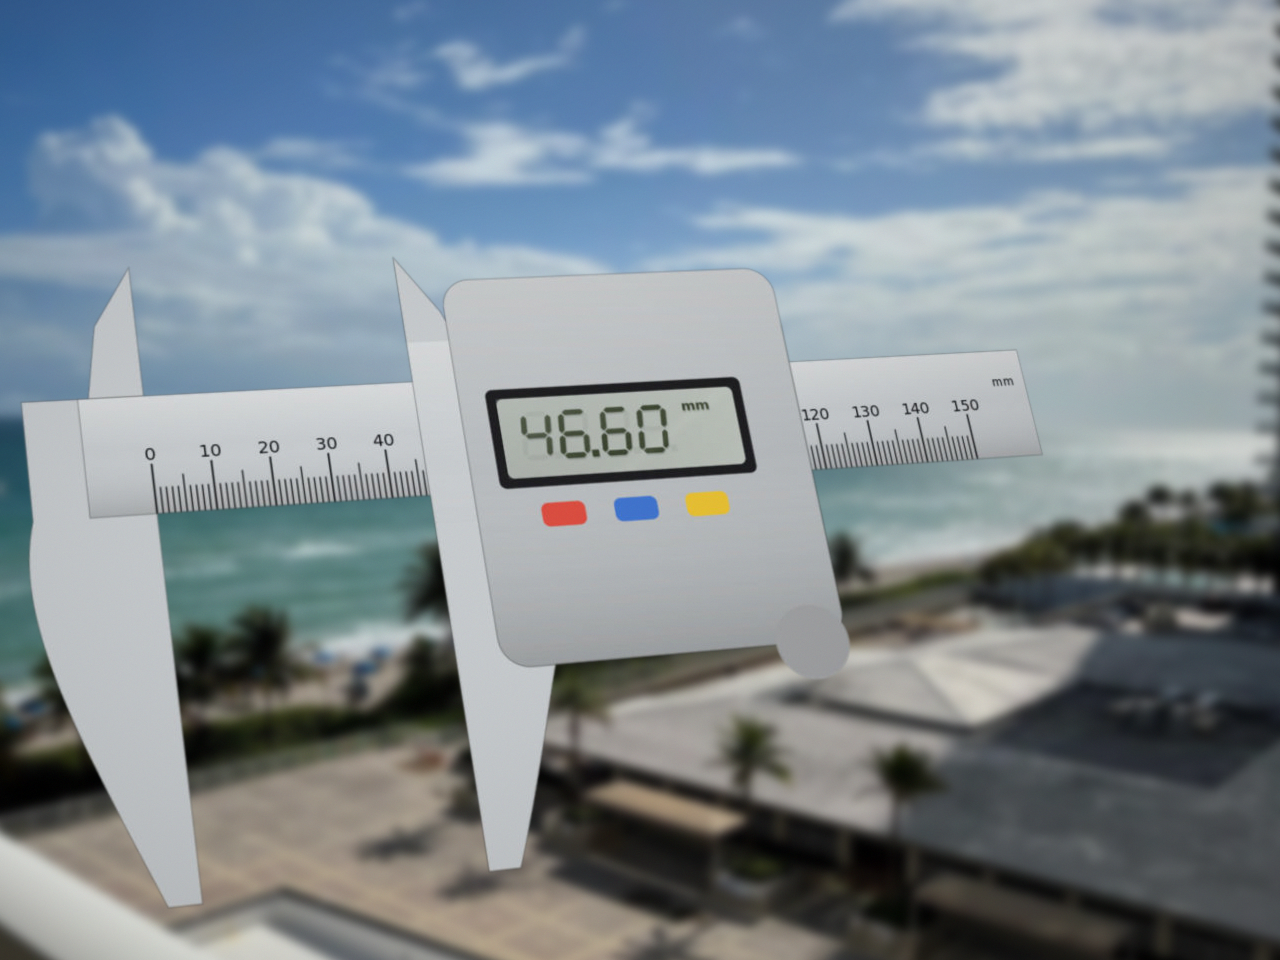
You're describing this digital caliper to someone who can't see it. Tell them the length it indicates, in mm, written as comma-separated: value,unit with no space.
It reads 46.60,mm
